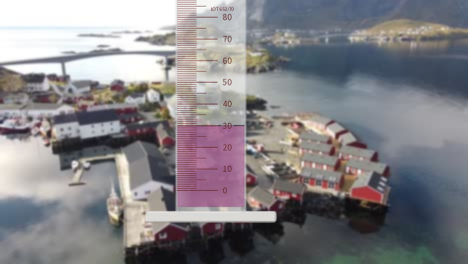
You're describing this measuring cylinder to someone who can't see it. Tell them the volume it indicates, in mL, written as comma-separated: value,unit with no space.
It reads 30,mL
